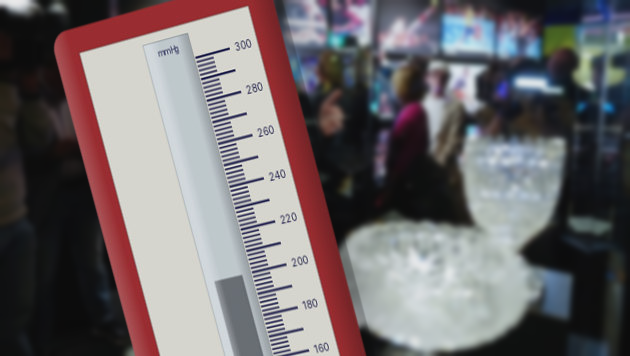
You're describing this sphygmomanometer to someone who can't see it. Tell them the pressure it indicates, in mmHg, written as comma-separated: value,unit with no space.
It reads 200,mmHg
